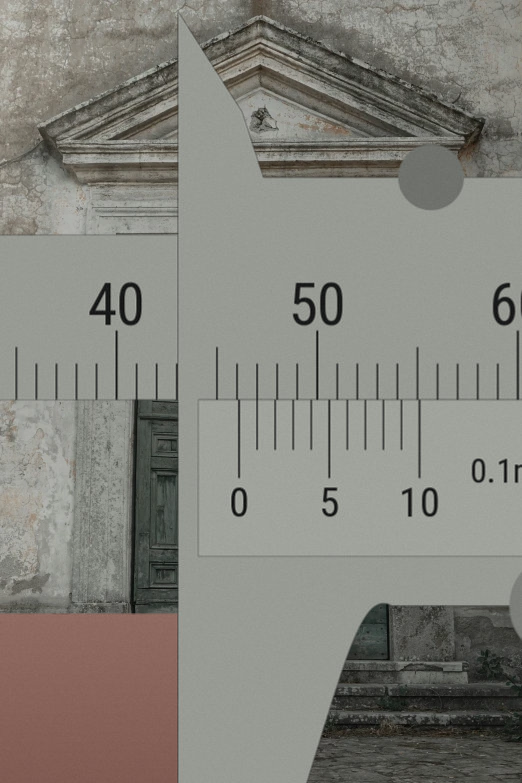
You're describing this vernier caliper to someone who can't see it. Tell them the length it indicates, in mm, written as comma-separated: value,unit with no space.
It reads 46.1,mm
